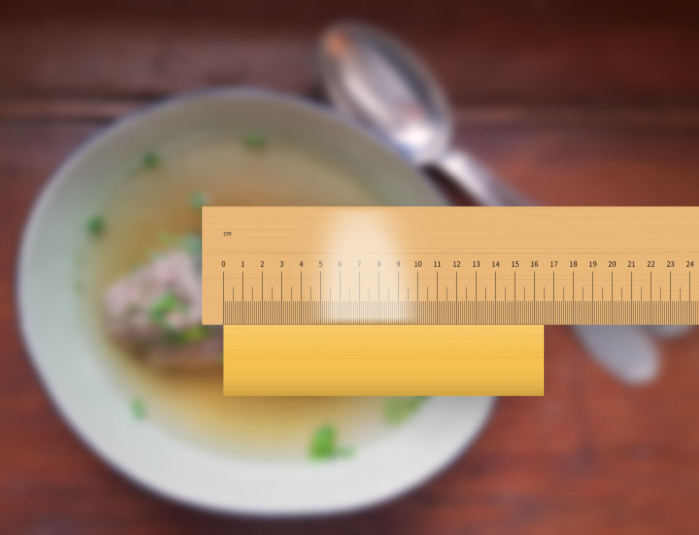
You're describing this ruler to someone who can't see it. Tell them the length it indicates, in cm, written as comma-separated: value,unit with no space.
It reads 16.5,cm
